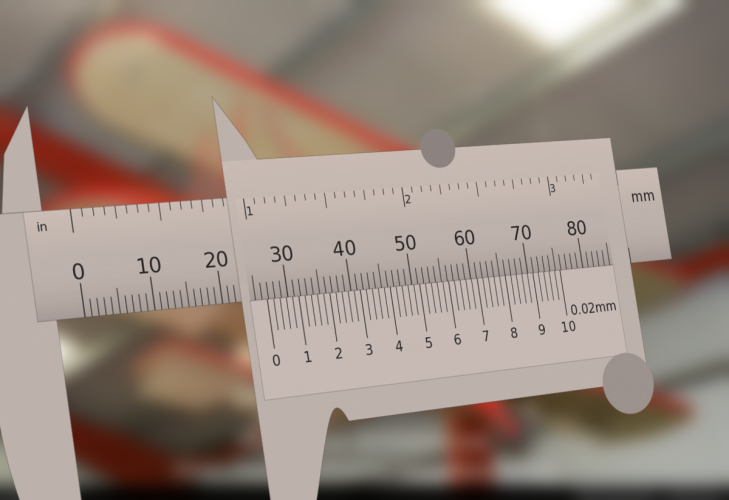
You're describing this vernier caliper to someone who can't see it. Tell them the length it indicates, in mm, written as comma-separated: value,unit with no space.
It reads 26.8,mm
